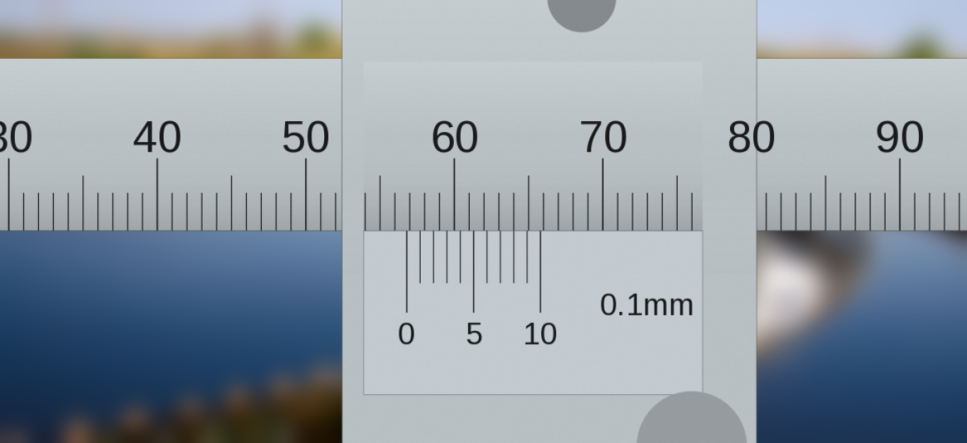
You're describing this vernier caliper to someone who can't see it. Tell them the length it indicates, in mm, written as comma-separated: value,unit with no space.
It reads 56.8,mm
